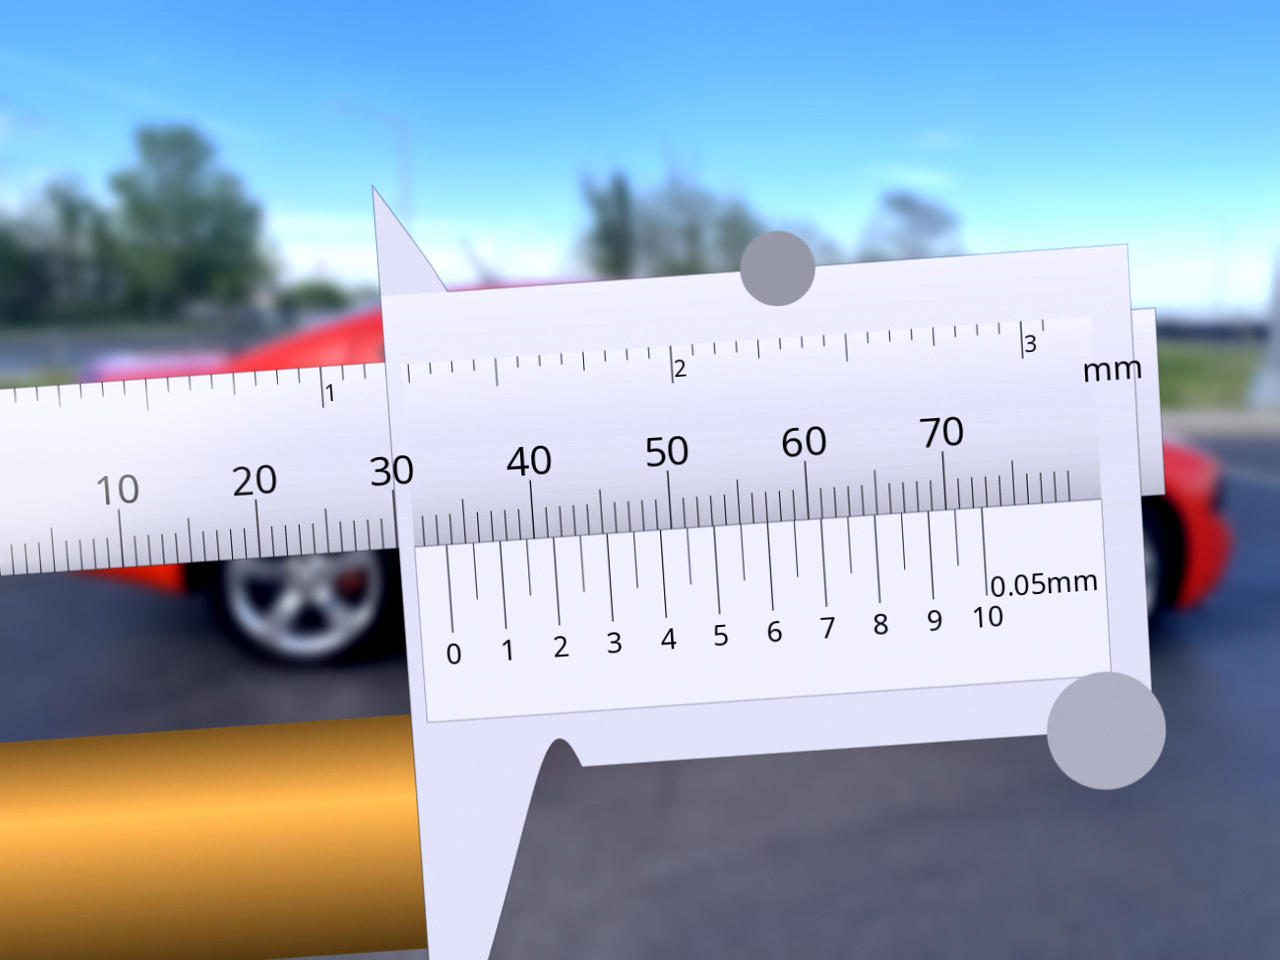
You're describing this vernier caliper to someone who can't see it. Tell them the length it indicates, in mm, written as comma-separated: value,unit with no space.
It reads 33.6,mm
